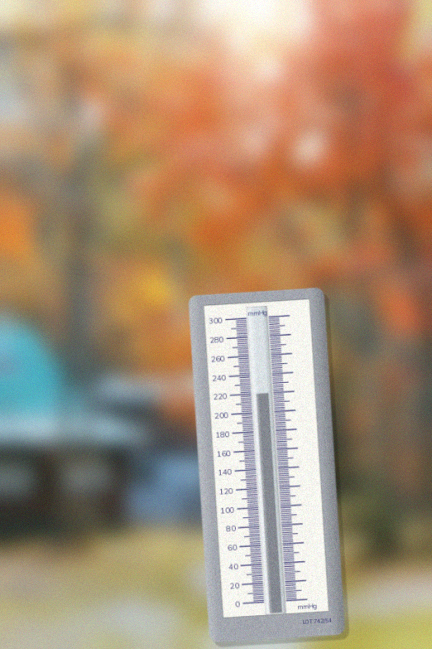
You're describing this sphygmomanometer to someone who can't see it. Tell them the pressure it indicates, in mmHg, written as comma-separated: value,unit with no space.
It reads 220,mmHg
